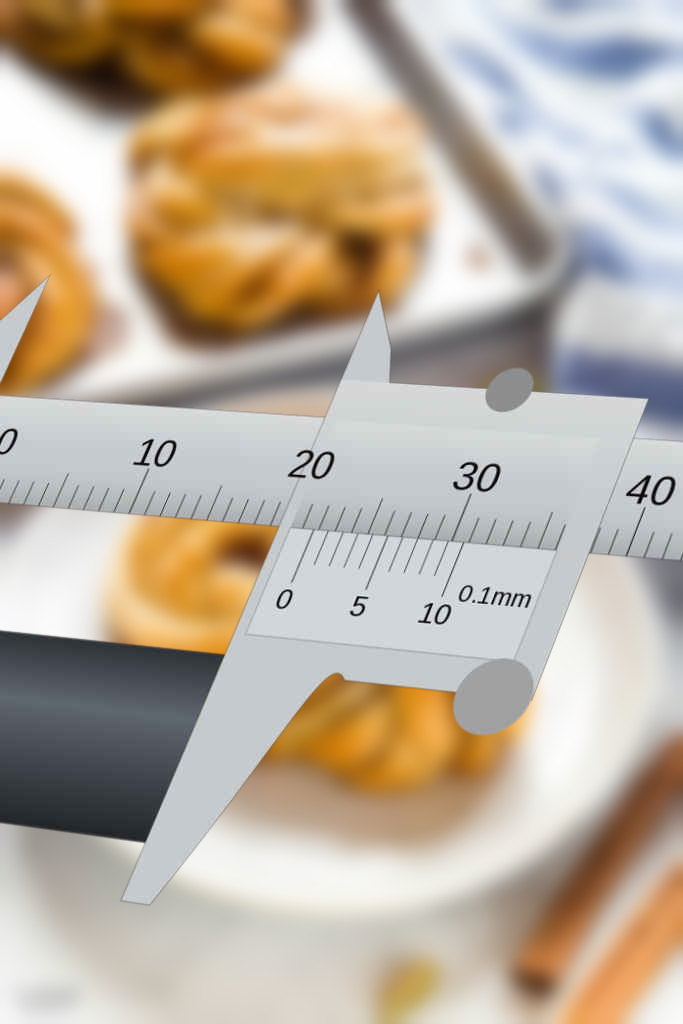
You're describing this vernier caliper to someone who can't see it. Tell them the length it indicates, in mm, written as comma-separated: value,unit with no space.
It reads 21.7,mm
